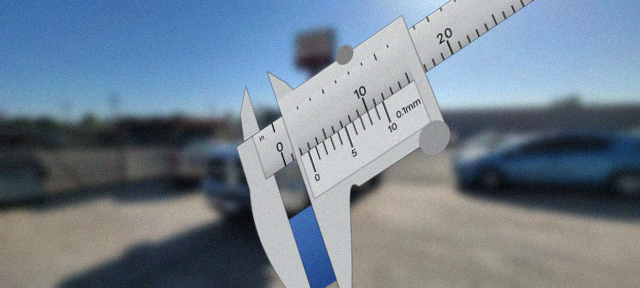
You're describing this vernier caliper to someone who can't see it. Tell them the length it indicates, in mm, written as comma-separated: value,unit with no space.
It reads 2.8,mm
